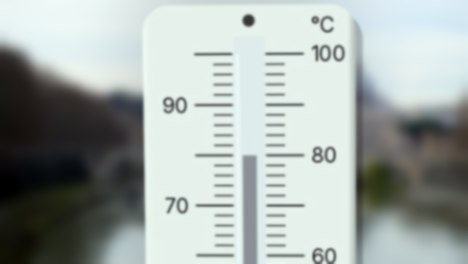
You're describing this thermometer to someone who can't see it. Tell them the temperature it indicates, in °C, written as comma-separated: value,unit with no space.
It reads 80,°C
